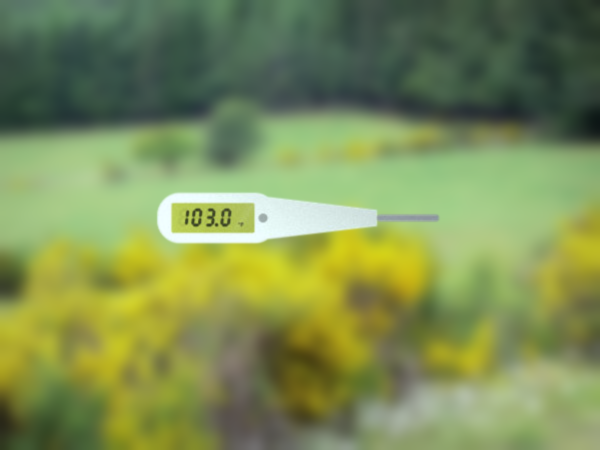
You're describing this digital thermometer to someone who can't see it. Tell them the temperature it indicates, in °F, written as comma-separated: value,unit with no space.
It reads 103.0,°F
